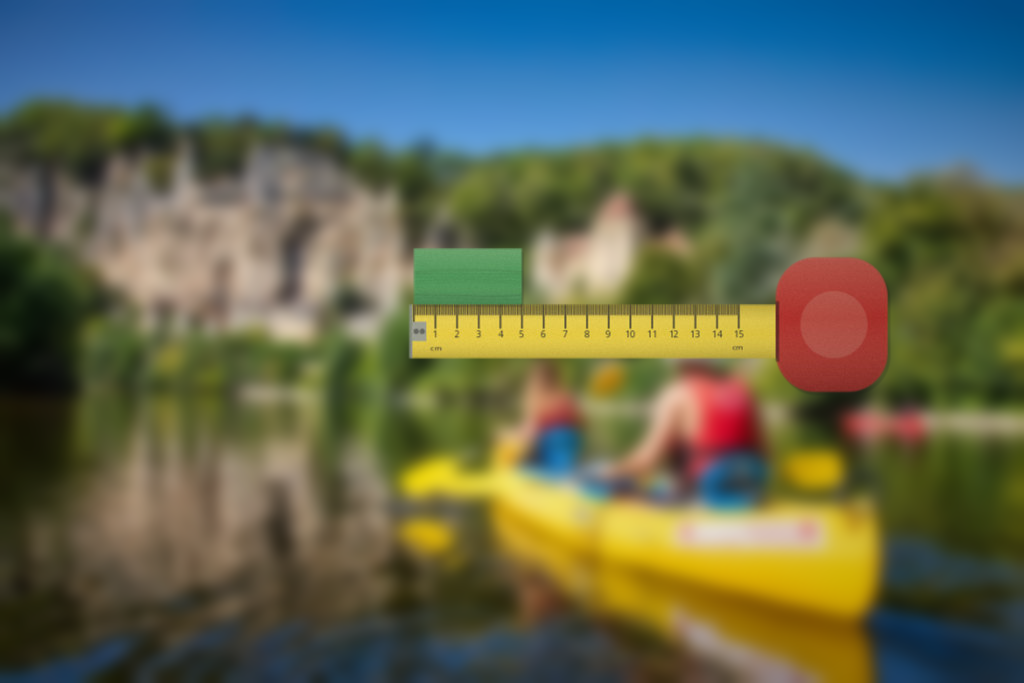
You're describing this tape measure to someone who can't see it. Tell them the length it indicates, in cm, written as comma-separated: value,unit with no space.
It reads 5,cm
